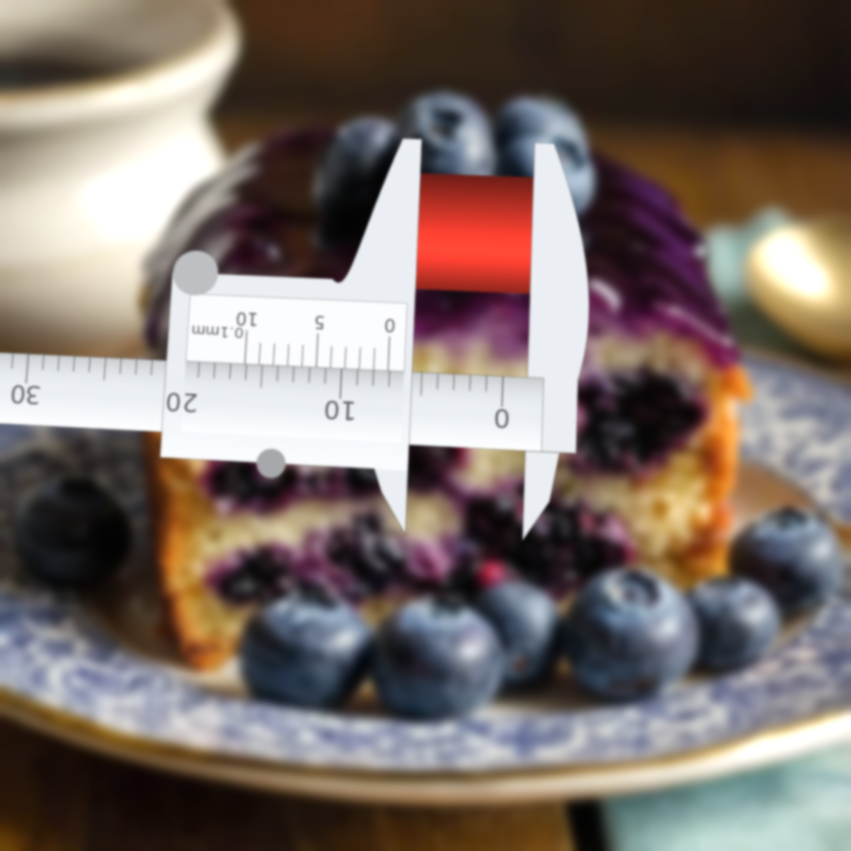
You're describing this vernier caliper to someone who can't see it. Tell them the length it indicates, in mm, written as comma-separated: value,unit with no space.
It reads 7.1,mm
